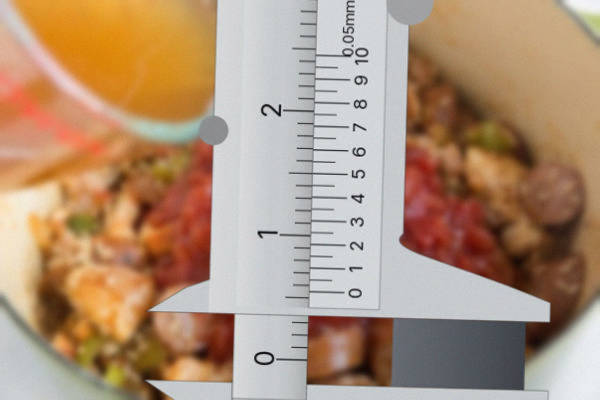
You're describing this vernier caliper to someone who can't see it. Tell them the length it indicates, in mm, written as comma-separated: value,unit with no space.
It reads 5.5,mm
